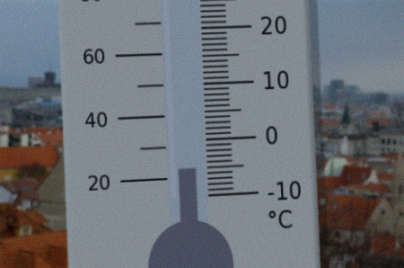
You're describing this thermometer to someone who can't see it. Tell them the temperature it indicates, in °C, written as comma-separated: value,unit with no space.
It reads -5,°C
